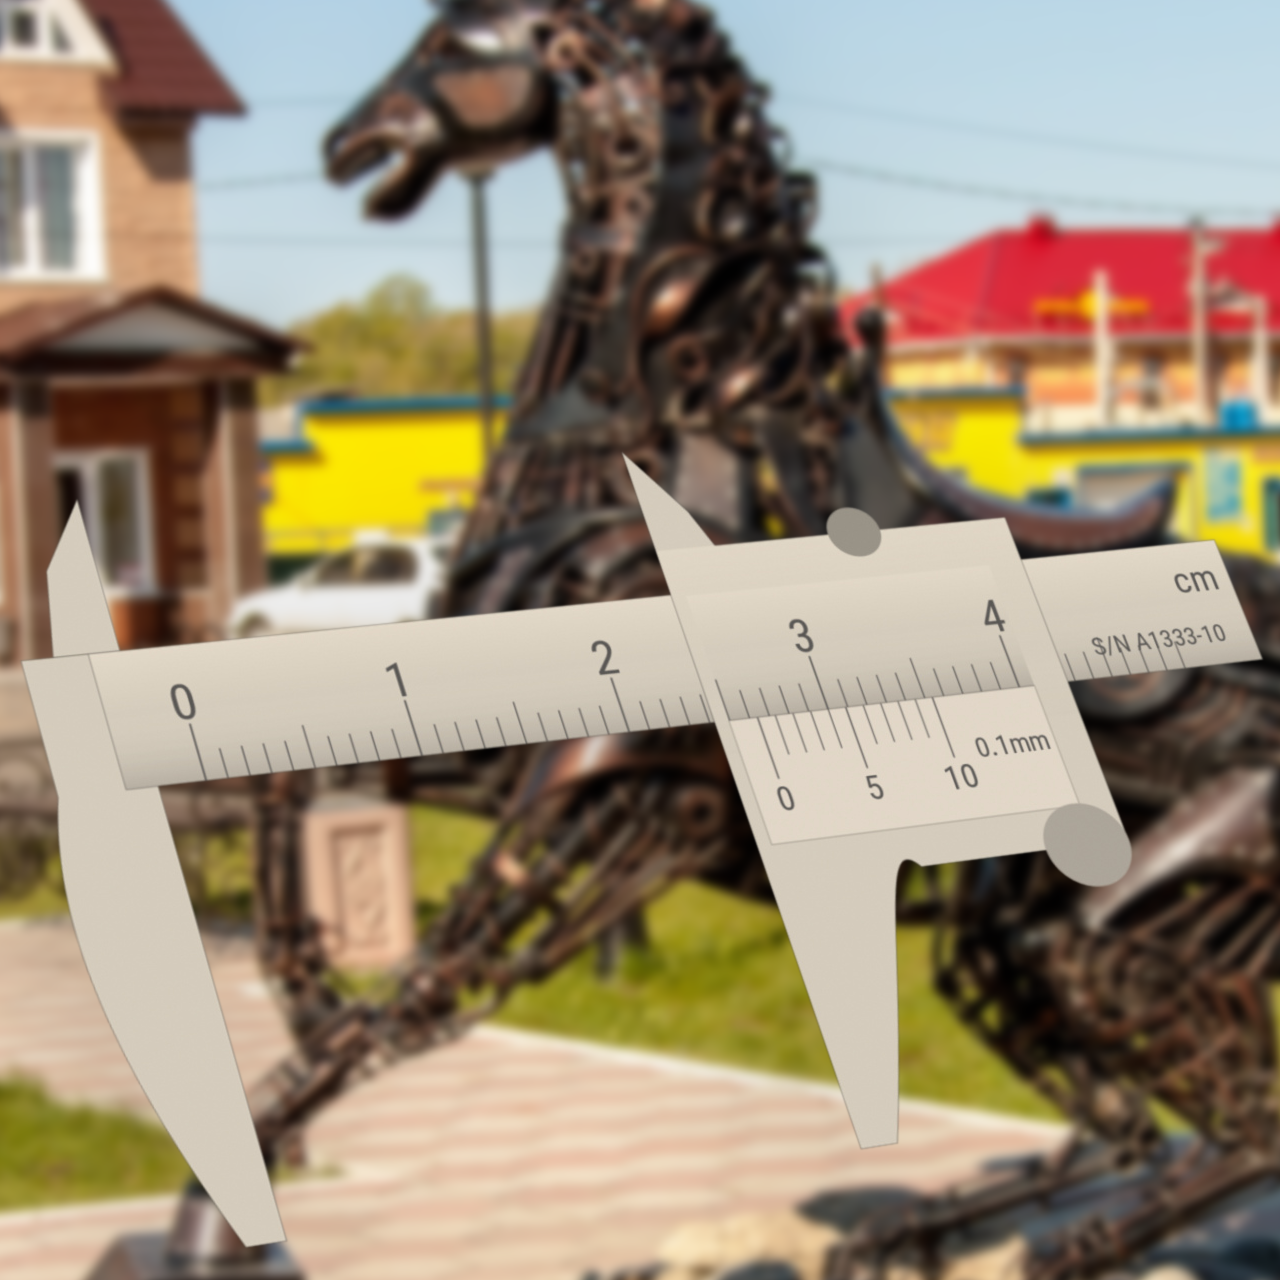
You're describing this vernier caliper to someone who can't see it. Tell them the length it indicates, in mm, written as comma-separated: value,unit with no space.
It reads 26.4,mm
